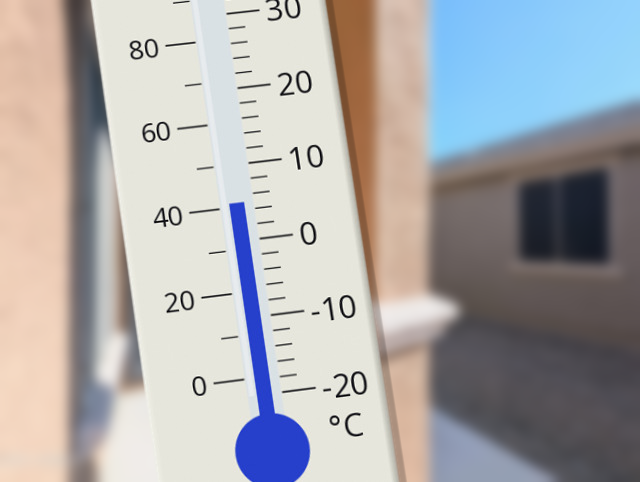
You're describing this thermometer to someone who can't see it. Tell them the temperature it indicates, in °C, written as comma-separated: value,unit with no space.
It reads 5,°C
